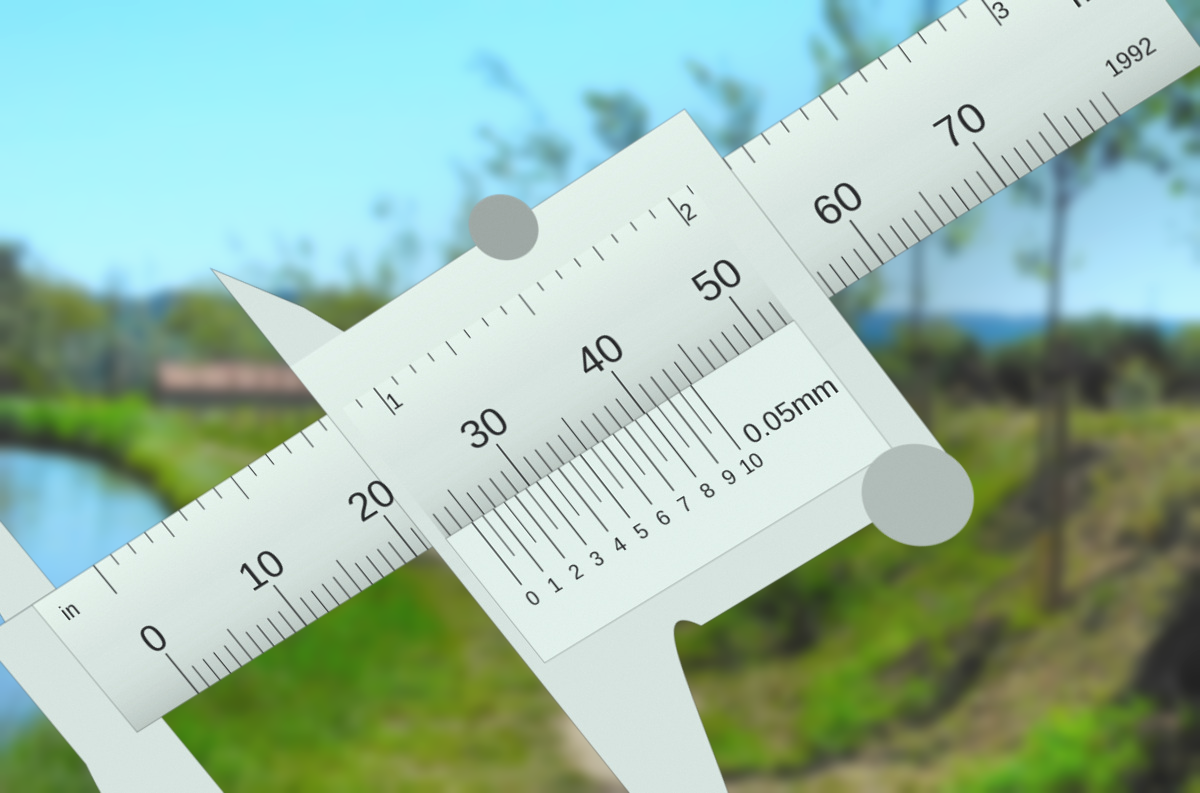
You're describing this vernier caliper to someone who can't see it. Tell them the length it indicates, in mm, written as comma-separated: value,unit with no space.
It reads 24.9,mm
